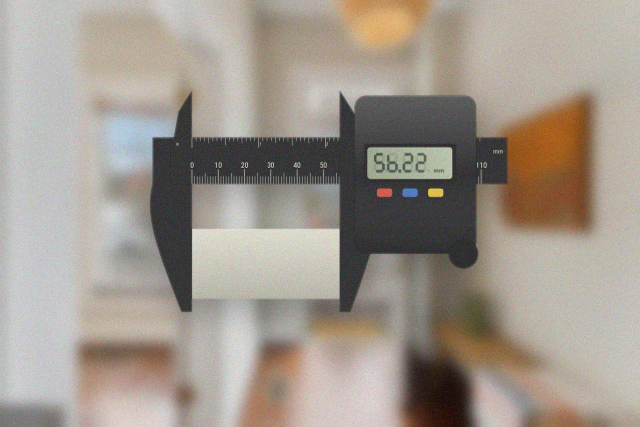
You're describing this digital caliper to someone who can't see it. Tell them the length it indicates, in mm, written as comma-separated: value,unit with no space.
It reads 56.22,mm
